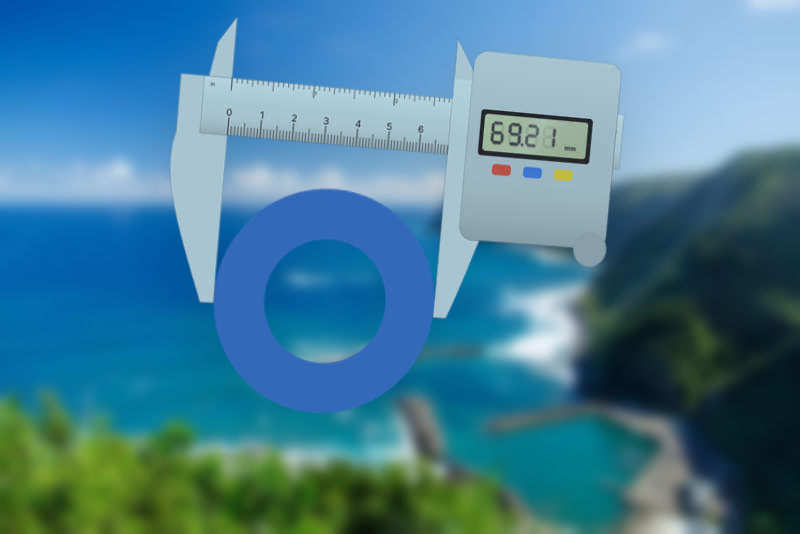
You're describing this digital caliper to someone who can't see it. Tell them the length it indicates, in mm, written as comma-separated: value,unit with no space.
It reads 69.21,mm
